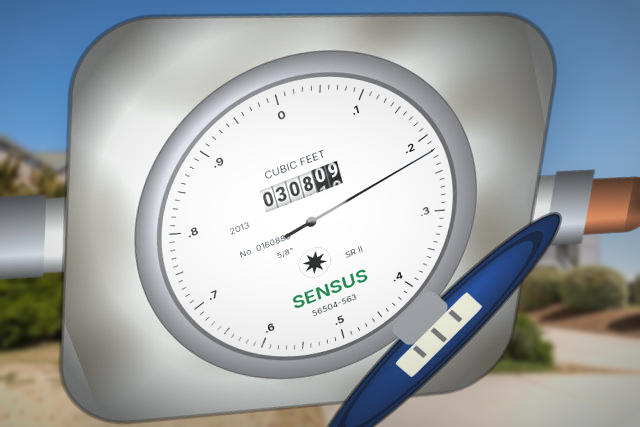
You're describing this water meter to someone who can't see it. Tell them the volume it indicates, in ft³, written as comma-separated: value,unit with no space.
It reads 30809.22,ft³
